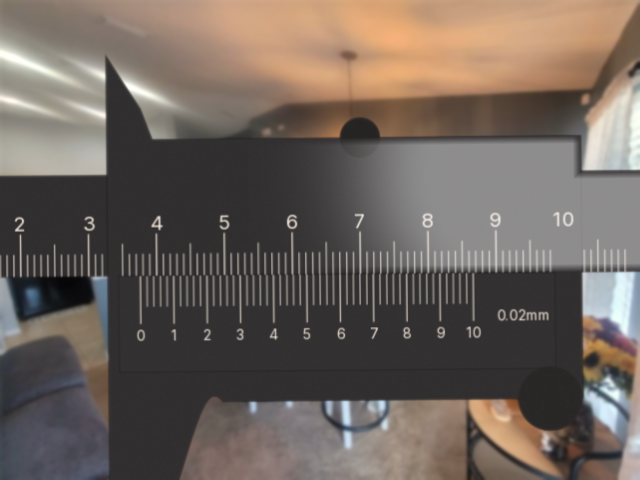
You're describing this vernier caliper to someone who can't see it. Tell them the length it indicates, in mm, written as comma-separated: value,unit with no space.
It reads 37.6,mm
